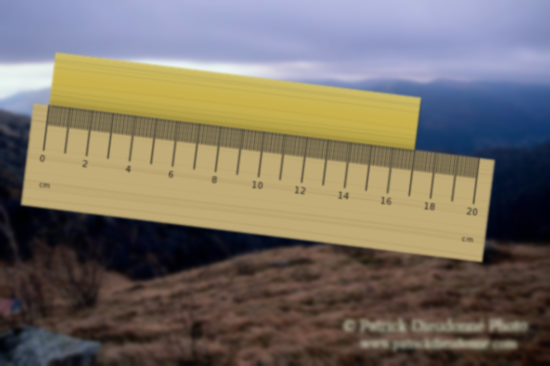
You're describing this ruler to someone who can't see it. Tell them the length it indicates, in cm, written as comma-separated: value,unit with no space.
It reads 17,cm
